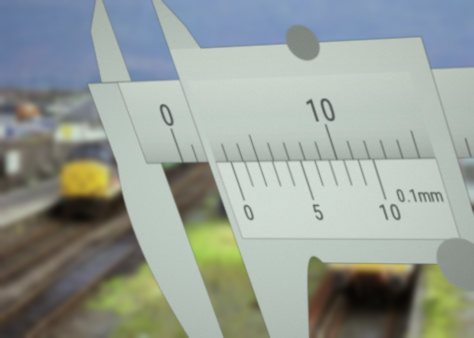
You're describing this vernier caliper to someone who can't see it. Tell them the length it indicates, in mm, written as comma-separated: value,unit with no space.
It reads 3.2,mm
